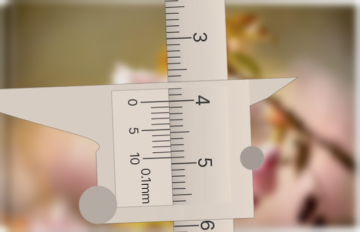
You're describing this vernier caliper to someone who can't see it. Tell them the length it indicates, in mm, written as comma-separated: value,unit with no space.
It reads 40.0,mm
